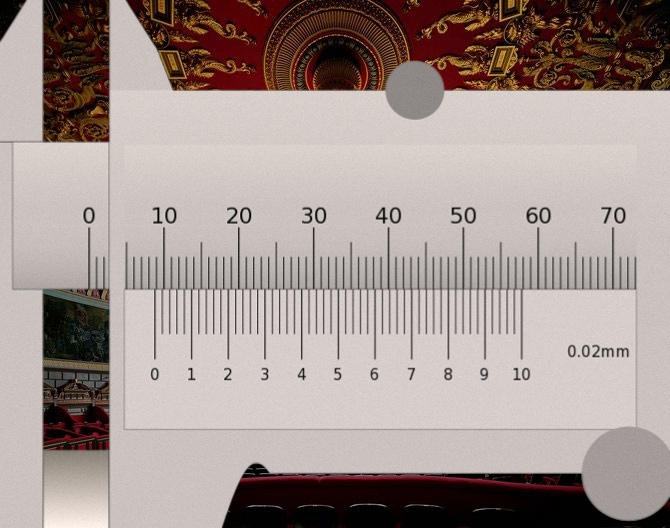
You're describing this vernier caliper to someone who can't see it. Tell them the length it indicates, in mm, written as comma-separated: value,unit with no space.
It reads 8.8,mm
